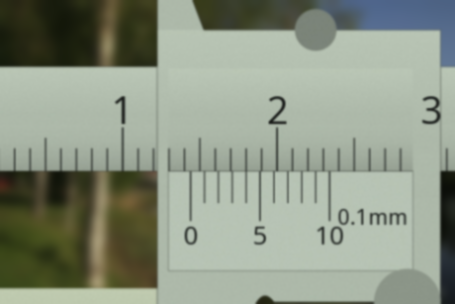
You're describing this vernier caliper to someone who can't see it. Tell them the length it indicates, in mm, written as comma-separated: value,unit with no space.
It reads 14.4,mm
